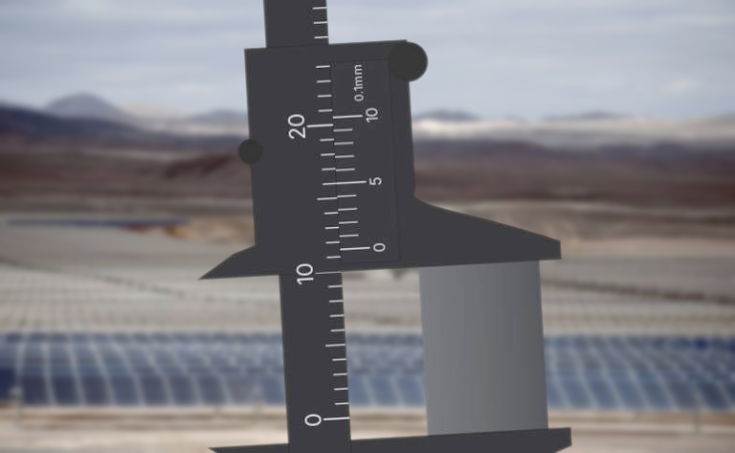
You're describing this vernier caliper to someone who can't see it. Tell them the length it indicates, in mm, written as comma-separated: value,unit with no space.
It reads 11.5,mm
